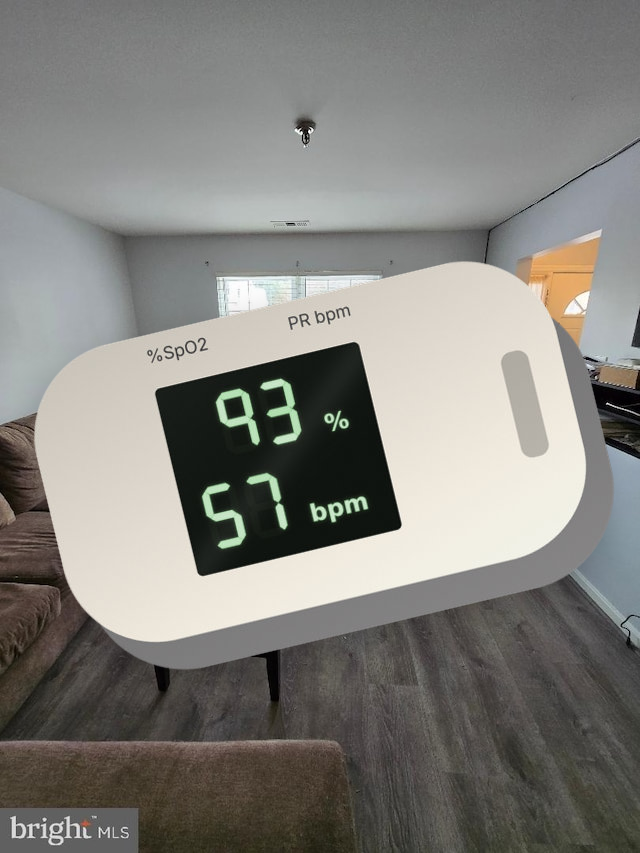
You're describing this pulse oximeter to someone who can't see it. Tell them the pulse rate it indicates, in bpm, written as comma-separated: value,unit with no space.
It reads 57,bpm
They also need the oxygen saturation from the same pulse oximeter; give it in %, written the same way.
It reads 93,%
